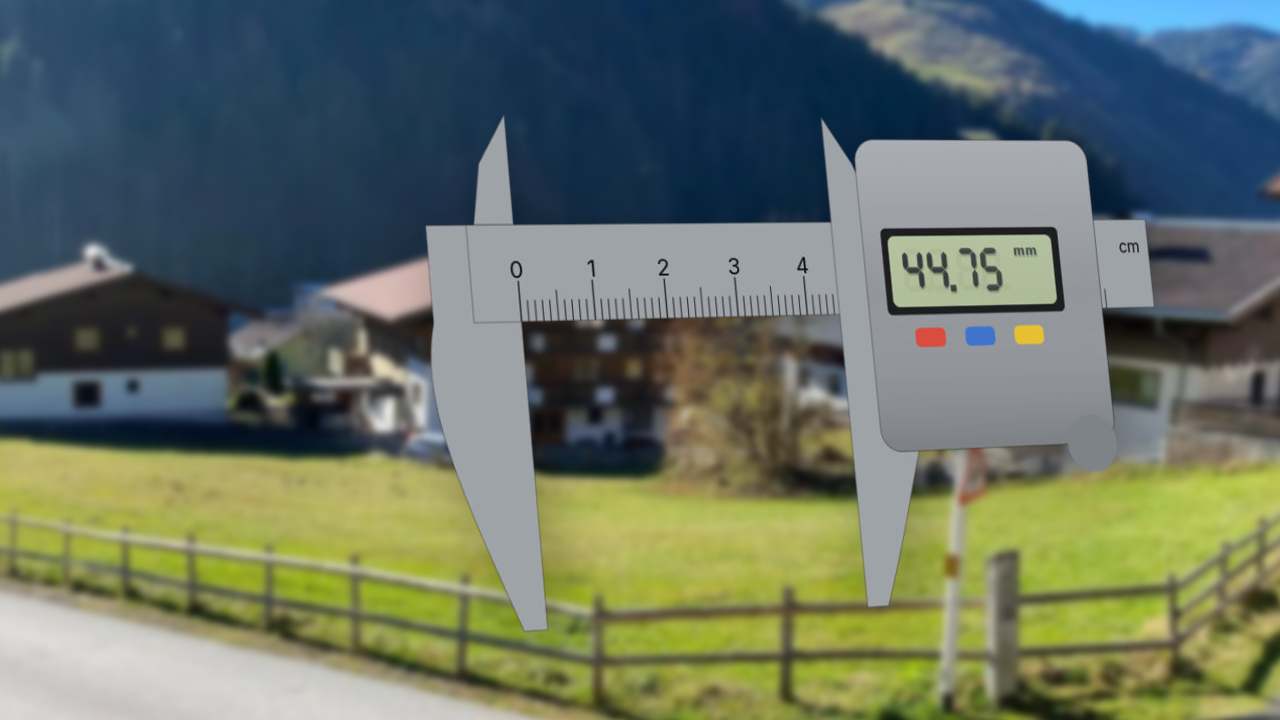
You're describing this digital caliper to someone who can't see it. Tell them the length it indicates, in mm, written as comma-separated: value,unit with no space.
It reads 44.75,mm
